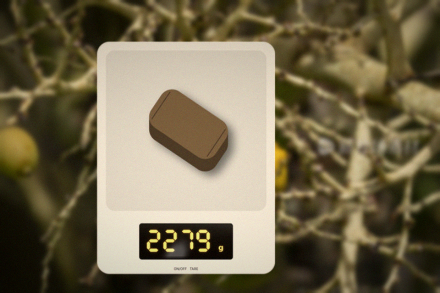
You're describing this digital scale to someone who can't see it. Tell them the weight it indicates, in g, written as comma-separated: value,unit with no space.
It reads 2279,g
